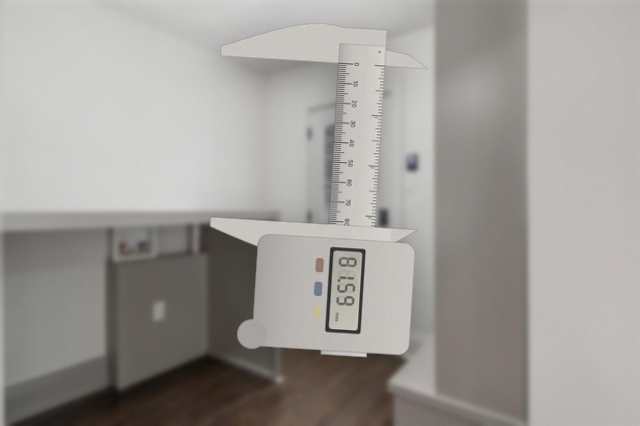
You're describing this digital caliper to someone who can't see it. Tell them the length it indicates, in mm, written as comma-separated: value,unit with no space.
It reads 81.59,mm
